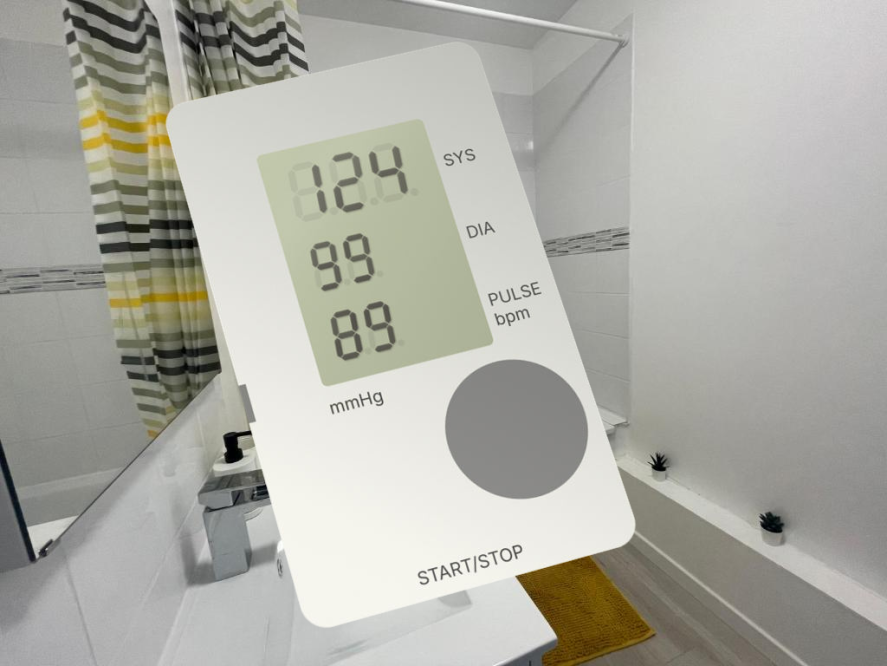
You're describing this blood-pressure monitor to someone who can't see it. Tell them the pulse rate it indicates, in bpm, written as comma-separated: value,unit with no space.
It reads 89,bpm
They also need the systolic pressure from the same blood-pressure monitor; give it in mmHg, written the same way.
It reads 124,mmHg
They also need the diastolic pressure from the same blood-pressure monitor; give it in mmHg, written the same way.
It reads 99,mmHg
